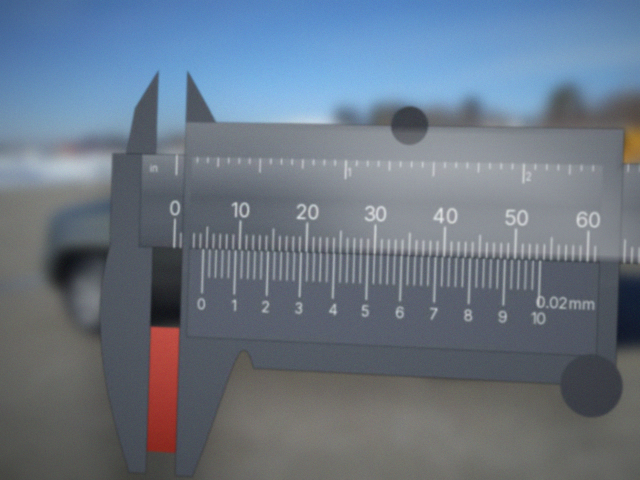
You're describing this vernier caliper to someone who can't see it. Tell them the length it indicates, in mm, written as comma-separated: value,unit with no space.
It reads 4.5,mm
